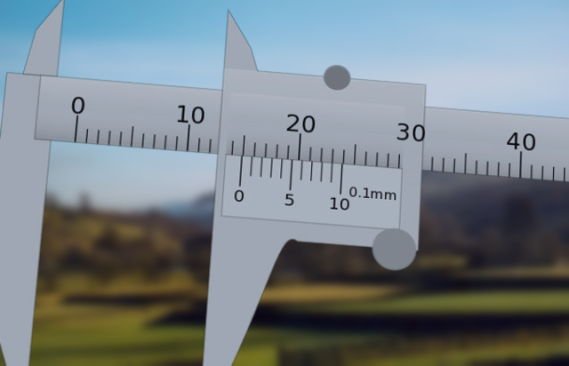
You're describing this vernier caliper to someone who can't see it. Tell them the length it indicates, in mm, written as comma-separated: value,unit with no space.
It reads 14.9,mm
